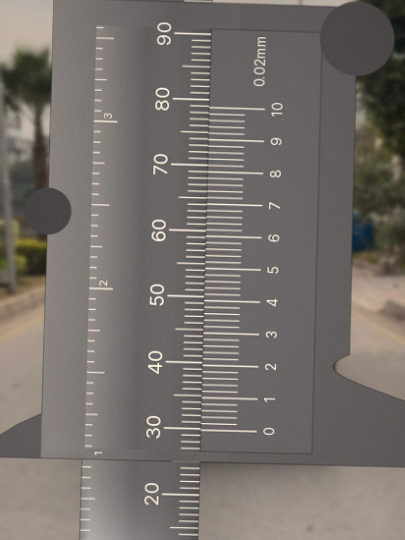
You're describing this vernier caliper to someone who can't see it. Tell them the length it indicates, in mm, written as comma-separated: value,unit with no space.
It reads 29.8,mm
